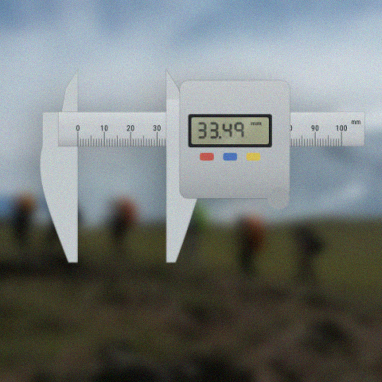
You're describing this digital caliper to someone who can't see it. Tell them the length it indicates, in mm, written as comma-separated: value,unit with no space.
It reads 33.49,mm
